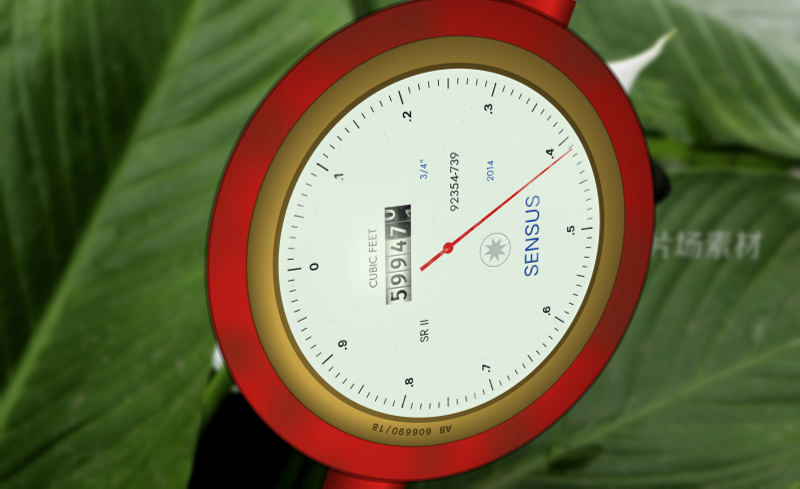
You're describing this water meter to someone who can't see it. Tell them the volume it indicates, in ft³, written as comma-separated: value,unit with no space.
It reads 599470.41,ft³
